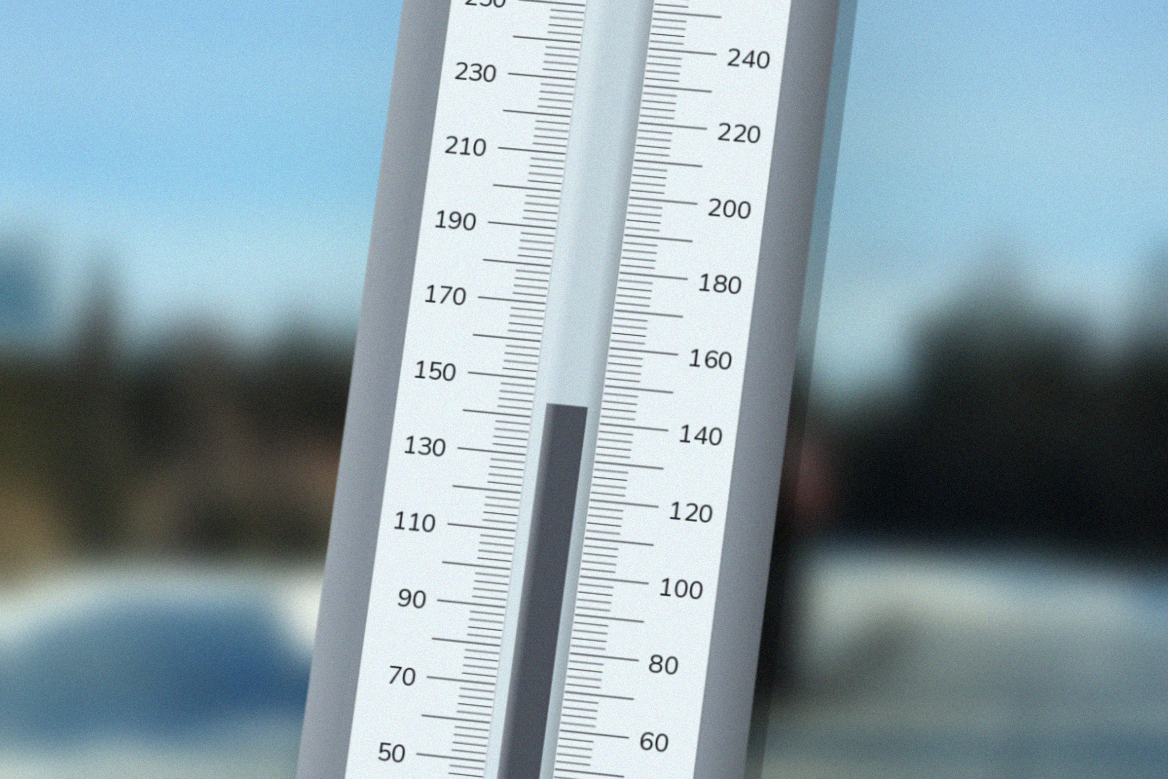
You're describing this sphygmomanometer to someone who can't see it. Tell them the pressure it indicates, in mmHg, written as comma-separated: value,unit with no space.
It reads 144,mmHg
